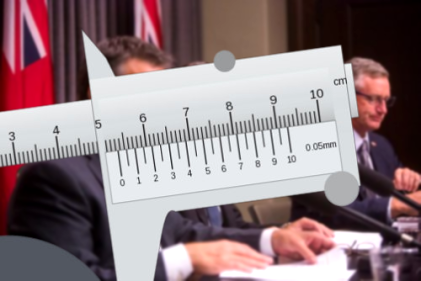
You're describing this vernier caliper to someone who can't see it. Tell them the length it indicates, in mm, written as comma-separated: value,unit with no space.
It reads 53.5,mm
